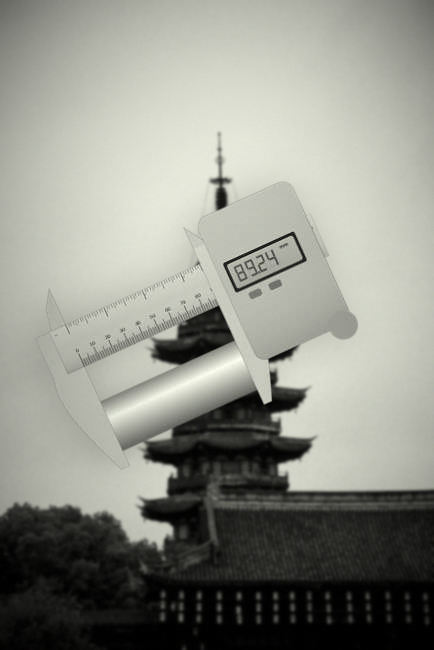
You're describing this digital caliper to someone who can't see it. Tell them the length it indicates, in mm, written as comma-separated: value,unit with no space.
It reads 89.24,mm
